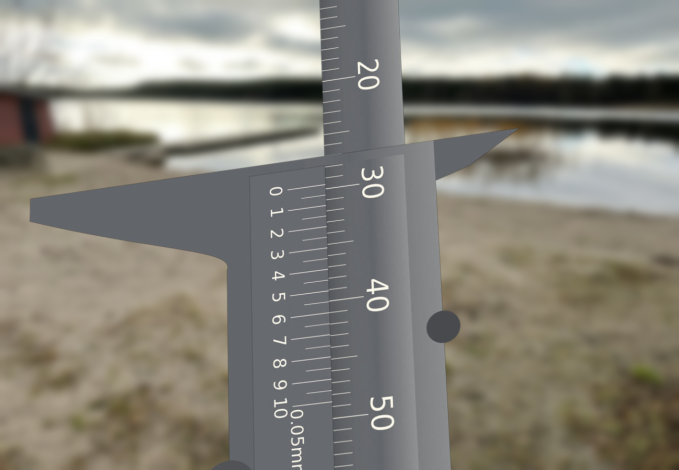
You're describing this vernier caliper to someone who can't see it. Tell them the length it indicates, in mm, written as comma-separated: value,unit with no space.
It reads 29.6,mm
